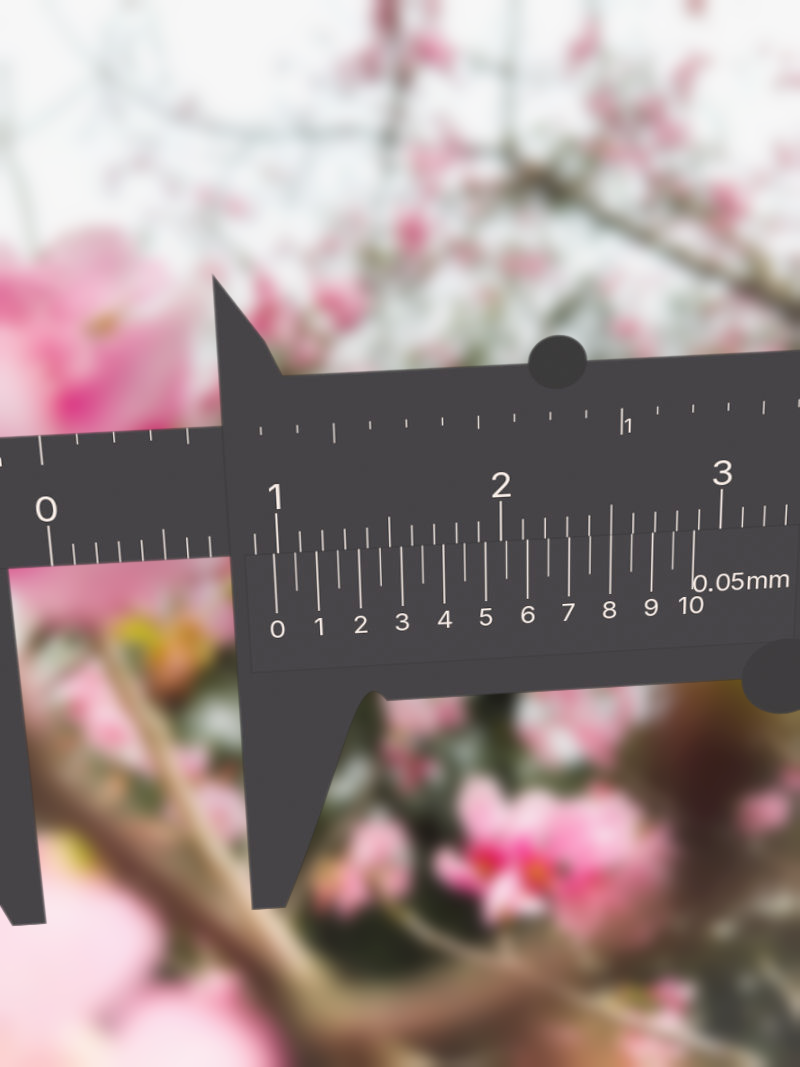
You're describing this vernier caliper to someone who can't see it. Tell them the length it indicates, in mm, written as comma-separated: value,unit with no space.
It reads 9.8,mm
